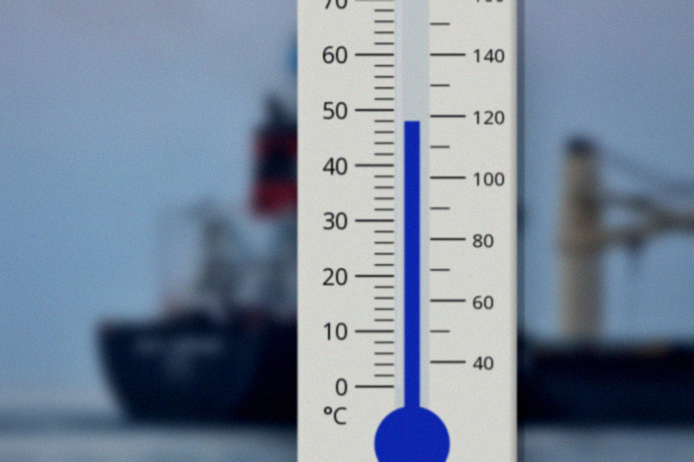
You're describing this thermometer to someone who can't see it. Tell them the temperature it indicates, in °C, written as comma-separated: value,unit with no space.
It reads 48,°C
